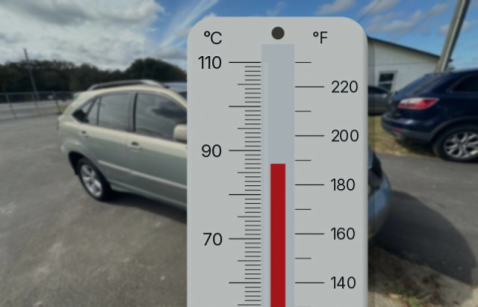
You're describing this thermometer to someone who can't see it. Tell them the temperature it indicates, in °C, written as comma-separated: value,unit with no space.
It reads 87,°C
